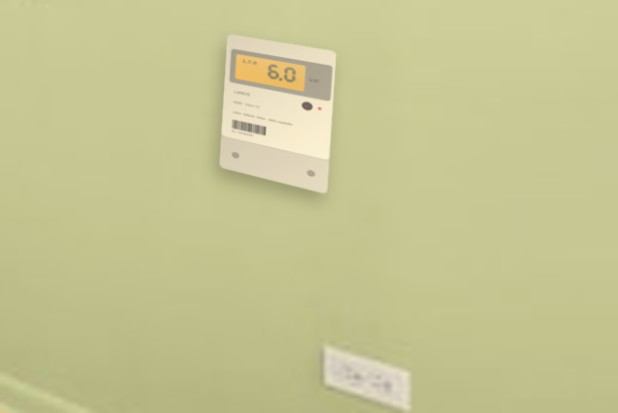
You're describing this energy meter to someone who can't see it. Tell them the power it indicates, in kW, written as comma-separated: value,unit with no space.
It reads 6.0,kW
